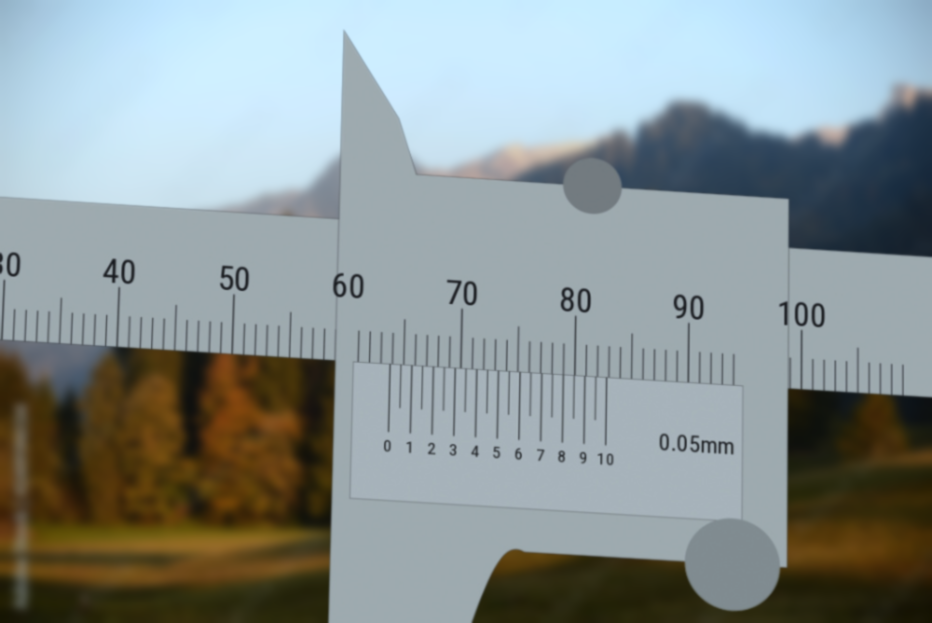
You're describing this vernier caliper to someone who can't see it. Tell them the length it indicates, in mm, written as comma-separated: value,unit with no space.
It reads 63.8,mm
